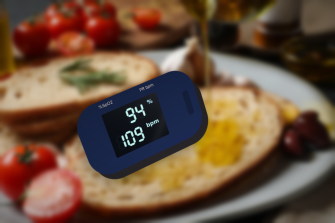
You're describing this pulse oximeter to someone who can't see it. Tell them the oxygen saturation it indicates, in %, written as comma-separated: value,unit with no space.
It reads 94,%
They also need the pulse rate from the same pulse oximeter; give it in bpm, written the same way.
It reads 109,bpm
